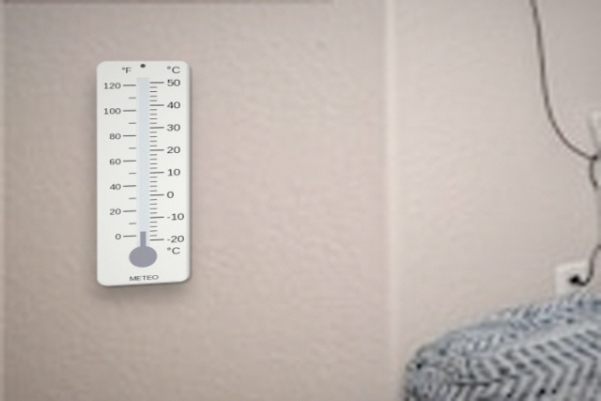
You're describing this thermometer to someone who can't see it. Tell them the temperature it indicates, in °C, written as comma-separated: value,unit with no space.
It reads -16,°C
